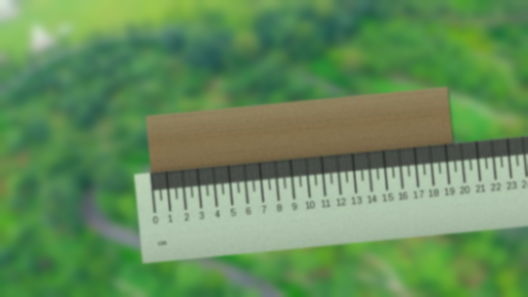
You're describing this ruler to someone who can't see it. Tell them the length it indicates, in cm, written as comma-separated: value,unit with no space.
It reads 19.5,cm
